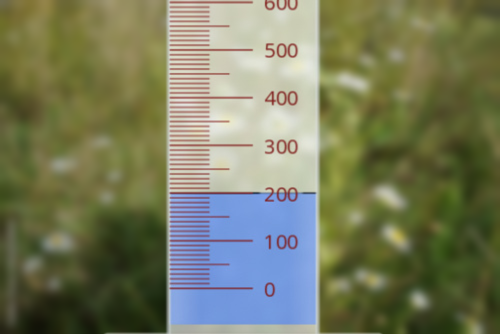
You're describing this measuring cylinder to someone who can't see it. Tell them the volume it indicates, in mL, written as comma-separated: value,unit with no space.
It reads 200,mL
